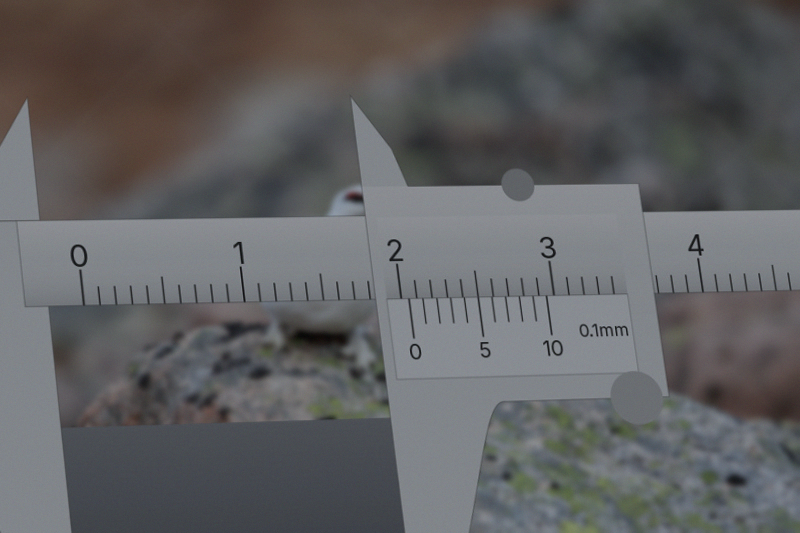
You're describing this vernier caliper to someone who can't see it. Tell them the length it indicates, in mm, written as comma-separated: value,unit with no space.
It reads 20.5,mm
